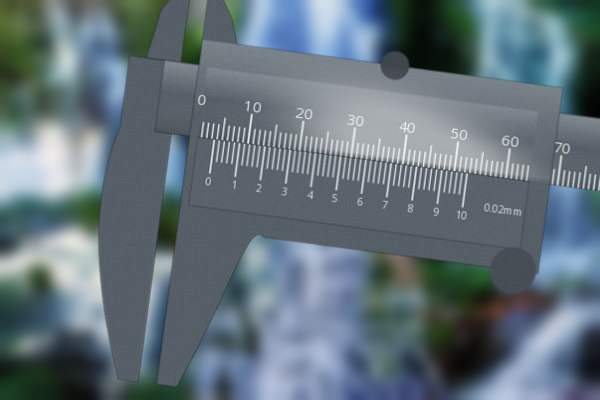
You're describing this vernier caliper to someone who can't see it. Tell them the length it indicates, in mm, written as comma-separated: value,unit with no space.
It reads 3.5,mm
